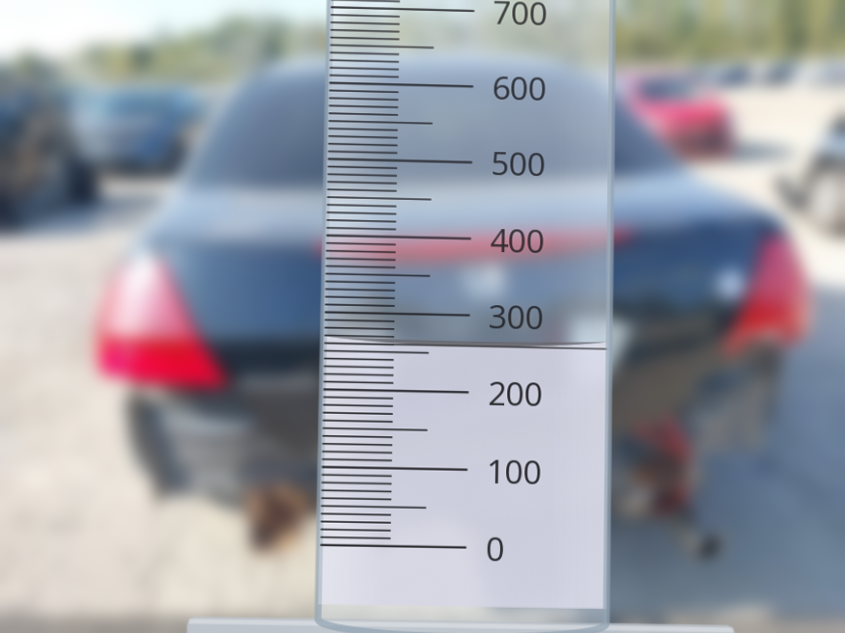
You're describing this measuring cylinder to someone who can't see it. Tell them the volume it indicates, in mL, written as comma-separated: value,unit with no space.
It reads 260,mL
